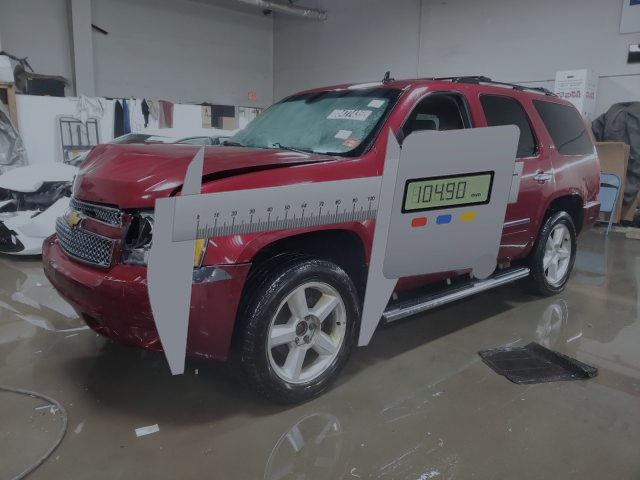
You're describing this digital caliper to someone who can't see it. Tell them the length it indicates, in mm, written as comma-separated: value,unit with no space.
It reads 104.90,mm
